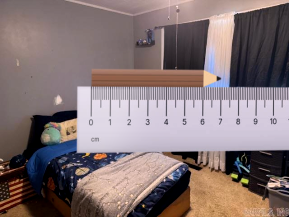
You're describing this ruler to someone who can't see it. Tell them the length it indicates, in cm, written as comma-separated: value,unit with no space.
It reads 7,cm
